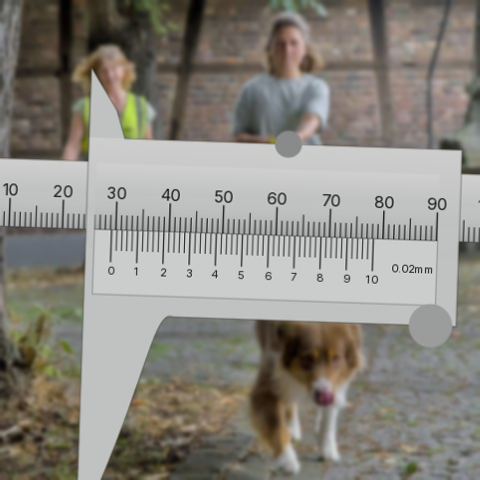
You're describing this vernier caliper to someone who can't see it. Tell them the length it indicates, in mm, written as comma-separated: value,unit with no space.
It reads 29.2,mm
